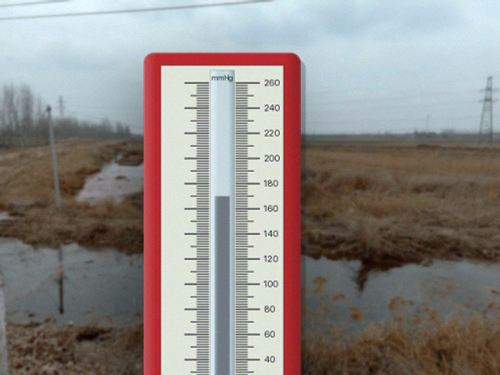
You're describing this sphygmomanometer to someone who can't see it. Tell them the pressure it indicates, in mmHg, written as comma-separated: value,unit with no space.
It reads 170,mmHg
